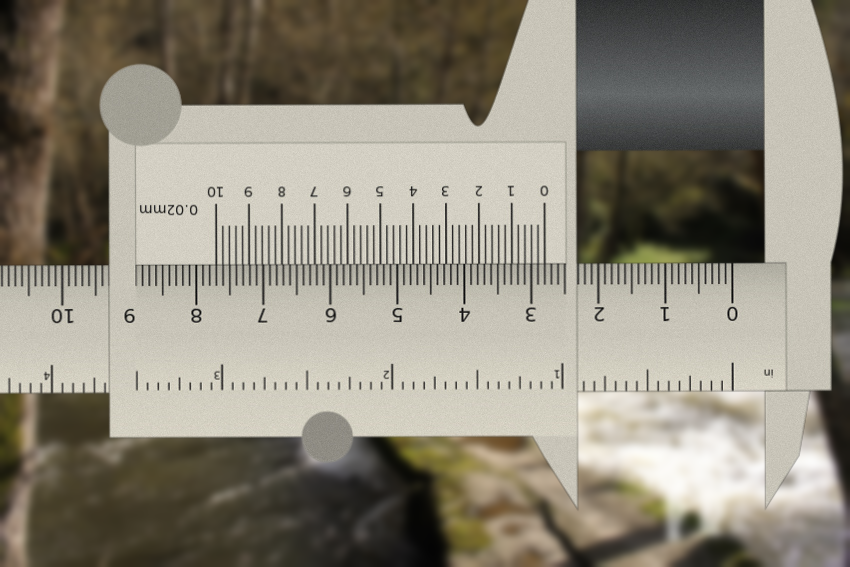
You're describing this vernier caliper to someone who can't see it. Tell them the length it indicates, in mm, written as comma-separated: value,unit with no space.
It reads 28.0,mm
